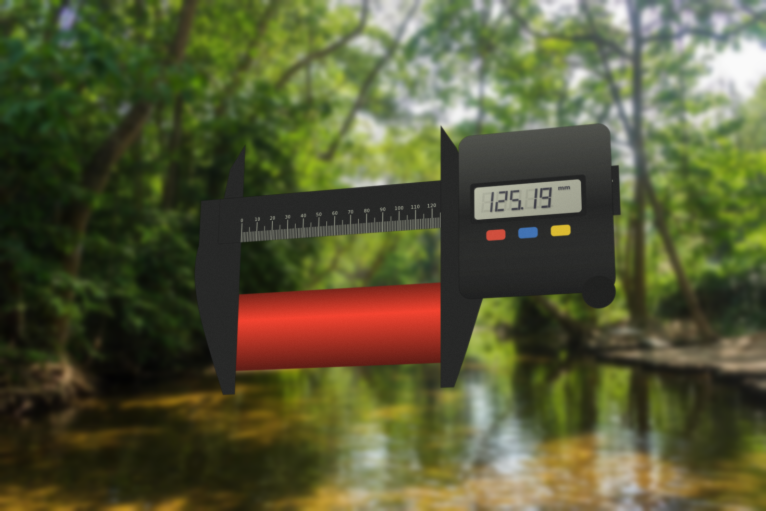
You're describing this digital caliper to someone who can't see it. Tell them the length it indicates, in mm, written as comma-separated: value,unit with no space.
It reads 125.19,mm
